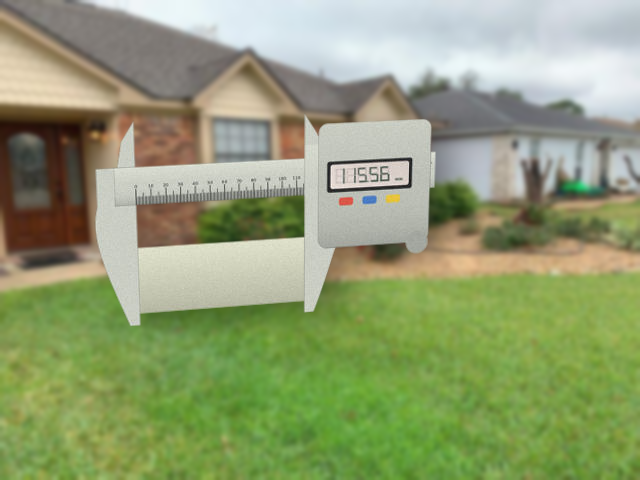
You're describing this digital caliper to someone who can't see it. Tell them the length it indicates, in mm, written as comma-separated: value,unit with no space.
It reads 115.56,mm
